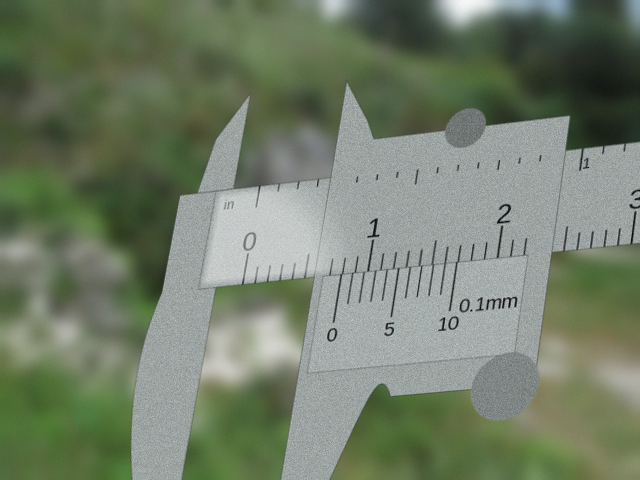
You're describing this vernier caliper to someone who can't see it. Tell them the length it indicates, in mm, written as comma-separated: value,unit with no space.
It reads 7.9,mm
